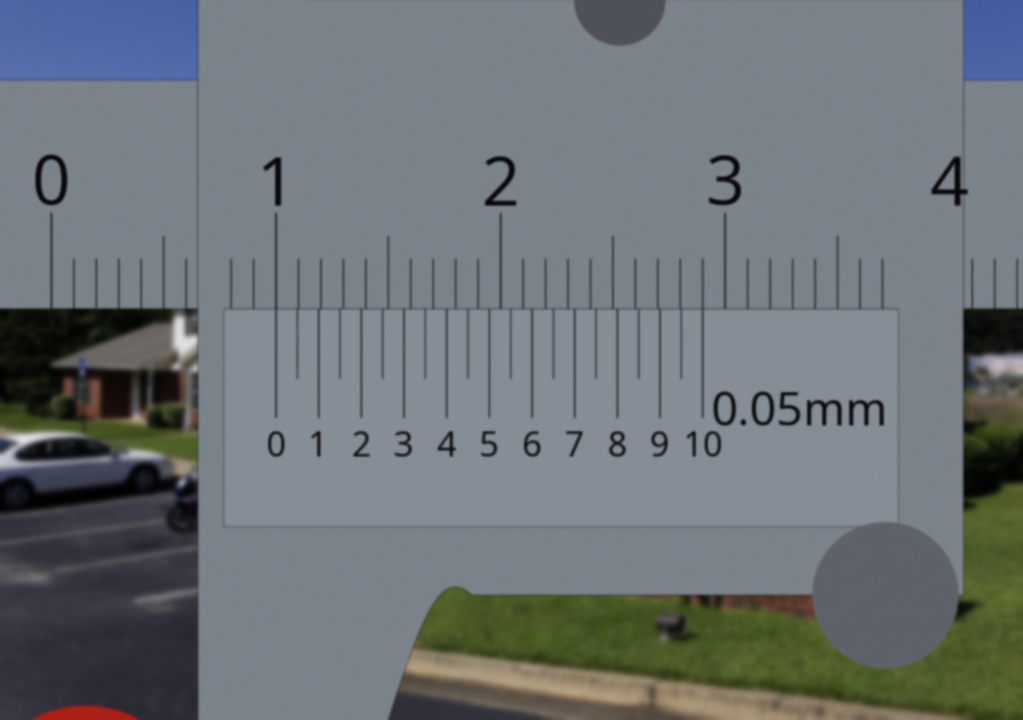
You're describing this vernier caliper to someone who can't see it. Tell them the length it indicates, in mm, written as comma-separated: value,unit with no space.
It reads 10.0,mm
